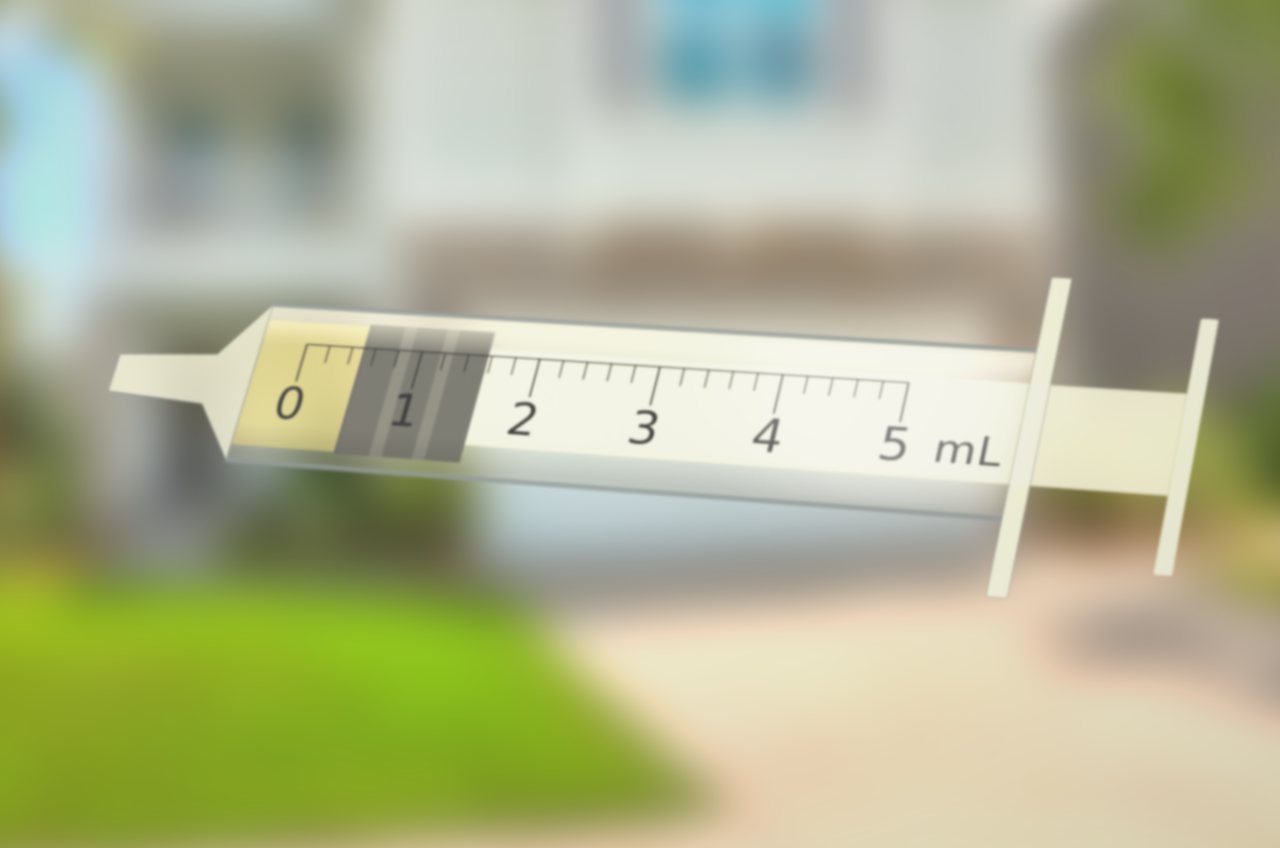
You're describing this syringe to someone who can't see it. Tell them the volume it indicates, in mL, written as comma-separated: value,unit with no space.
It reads 0.5,mL
